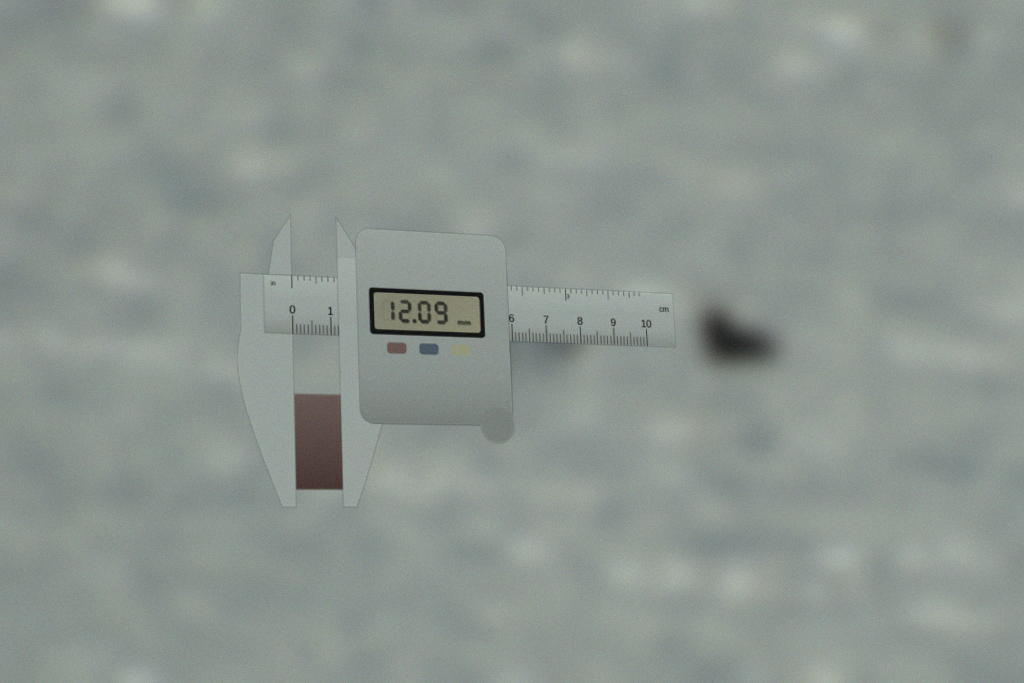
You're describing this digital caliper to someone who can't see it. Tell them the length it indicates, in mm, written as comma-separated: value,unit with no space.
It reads 12.09,mm
